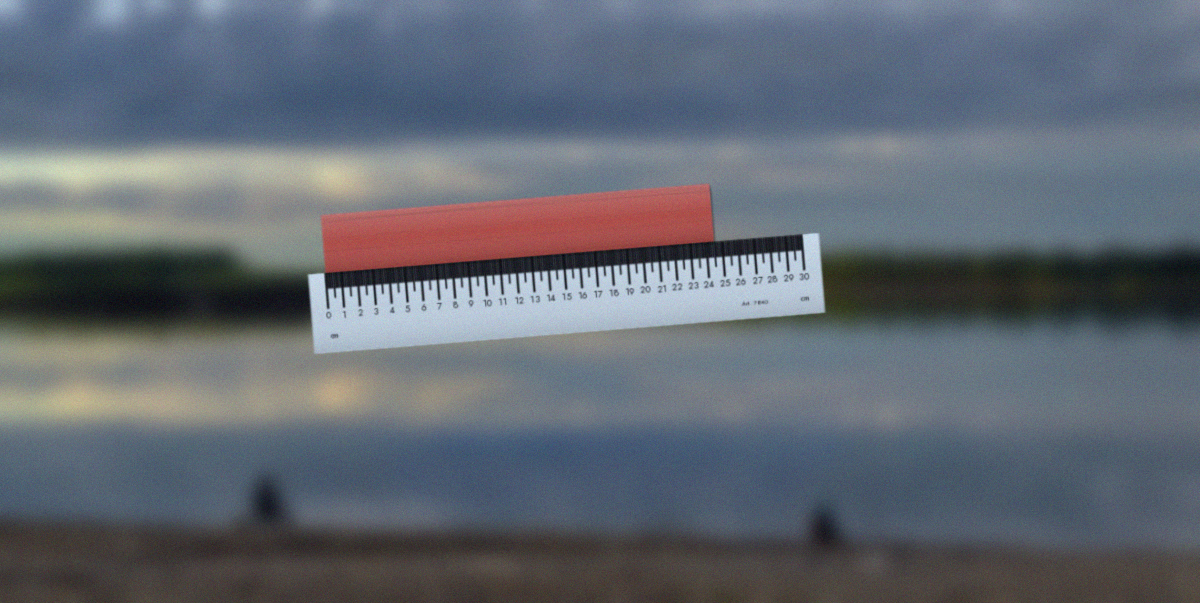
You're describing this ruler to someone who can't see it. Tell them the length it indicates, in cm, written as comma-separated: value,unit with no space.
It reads 24.5,cm
